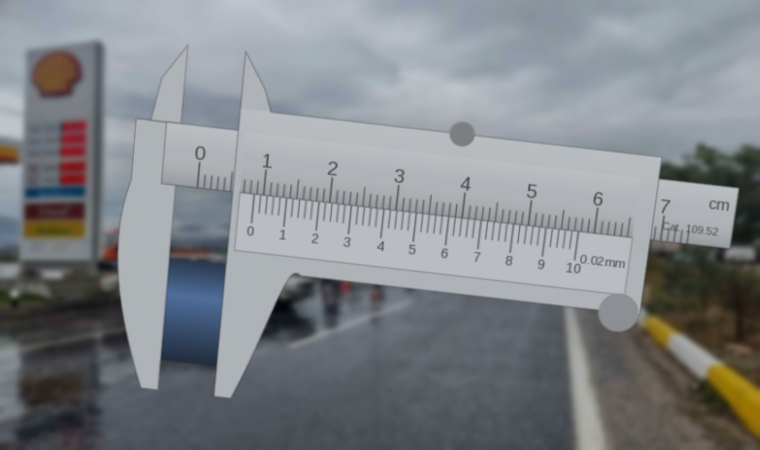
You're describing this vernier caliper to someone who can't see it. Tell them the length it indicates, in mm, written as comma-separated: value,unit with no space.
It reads 8.6,mm
